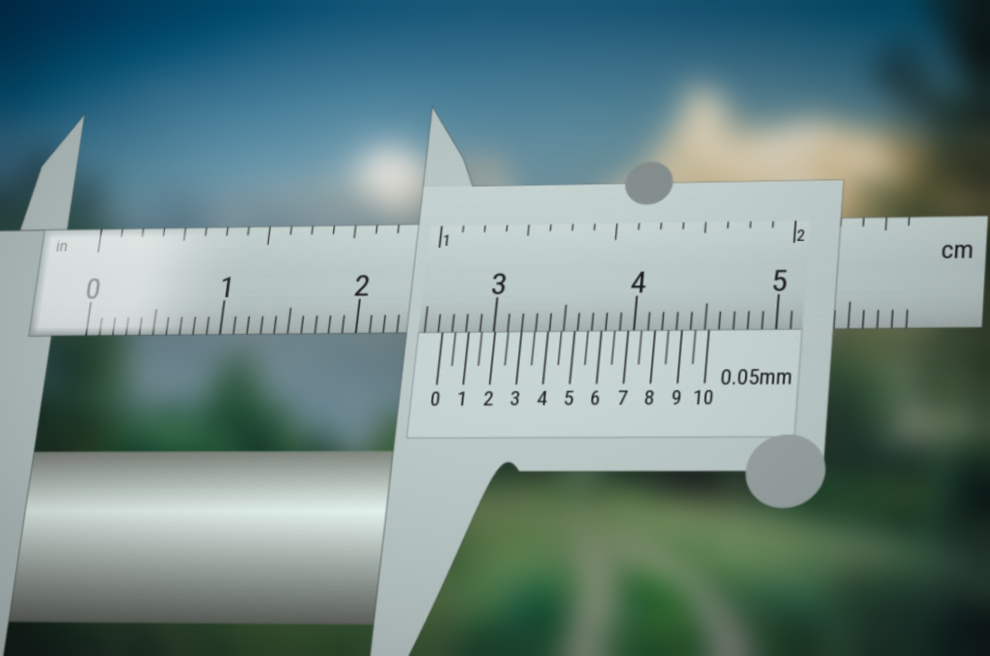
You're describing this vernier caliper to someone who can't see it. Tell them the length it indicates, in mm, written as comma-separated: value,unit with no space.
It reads 26.3,mm
